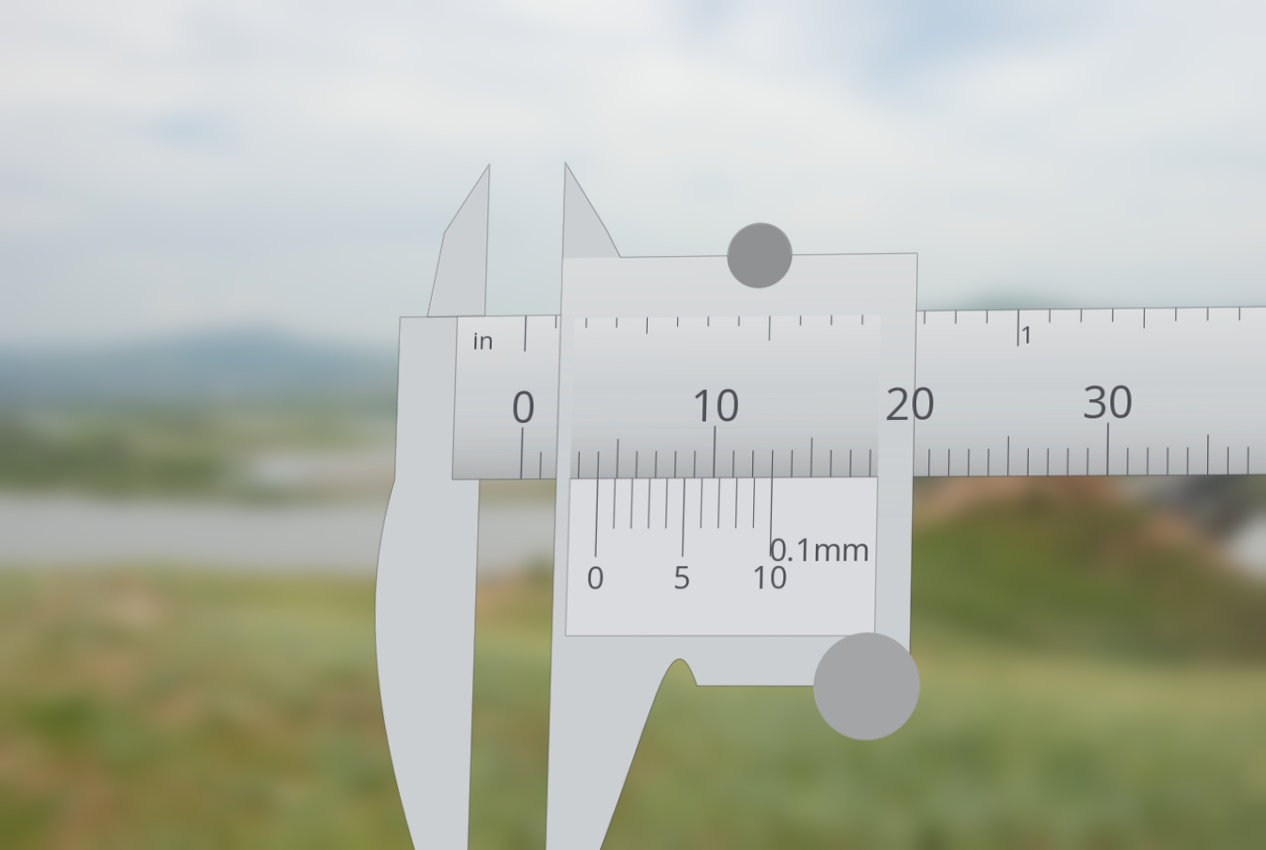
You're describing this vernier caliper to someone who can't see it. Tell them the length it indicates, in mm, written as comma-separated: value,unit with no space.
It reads 4.0,mm
